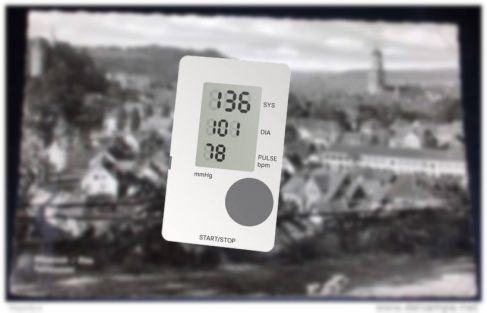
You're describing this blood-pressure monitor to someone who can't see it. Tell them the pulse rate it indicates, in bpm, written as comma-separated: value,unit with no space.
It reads 78,bpm
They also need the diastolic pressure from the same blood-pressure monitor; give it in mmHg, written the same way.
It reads 101,mmHg
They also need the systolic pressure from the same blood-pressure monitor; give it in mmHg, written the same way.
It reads 136,mmHg
